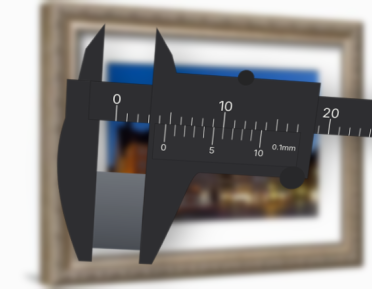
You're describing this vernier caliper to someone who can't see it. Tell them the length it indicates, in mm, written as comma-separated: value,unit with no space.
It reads 4.6,mm
